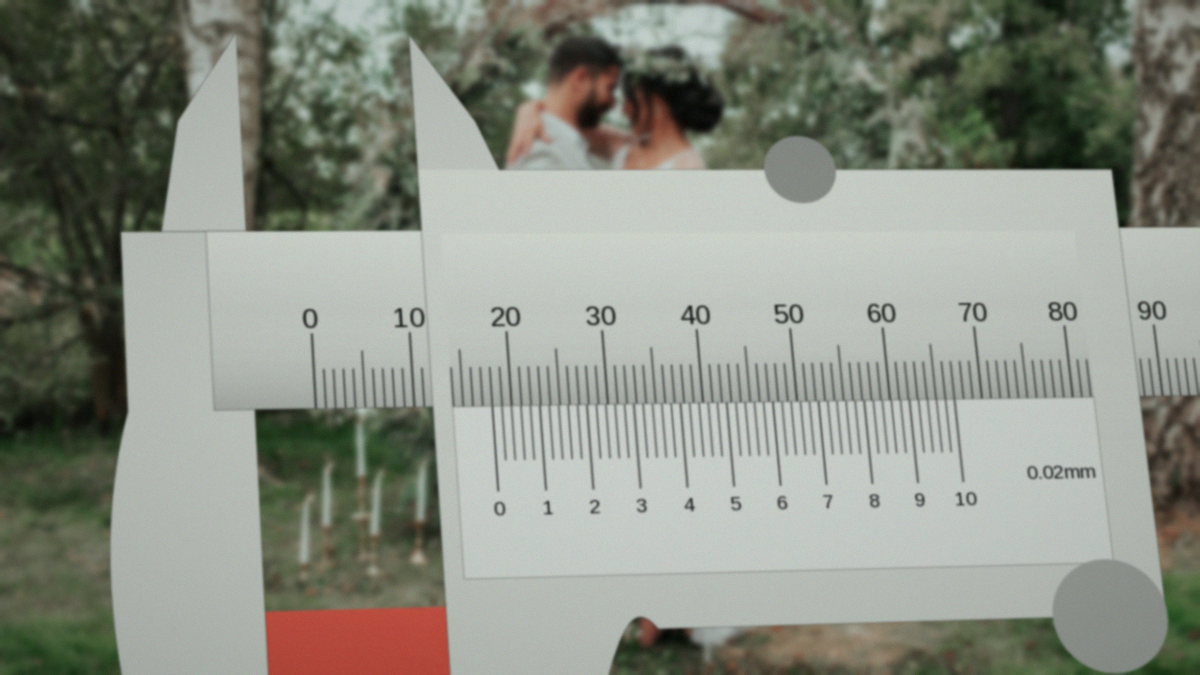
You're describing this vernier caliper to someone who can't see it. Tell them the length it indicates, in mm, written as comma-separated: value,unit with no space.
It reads 18.0,mm
